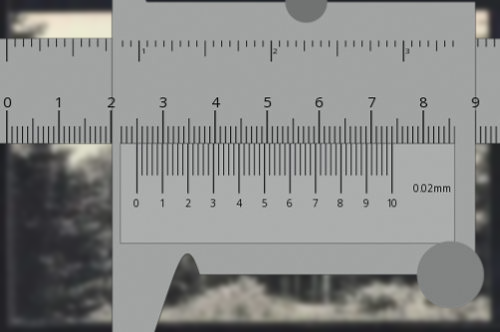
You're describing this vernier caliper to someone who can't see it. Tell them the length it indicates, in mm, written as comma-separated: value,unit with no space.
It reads 25.0,mm
